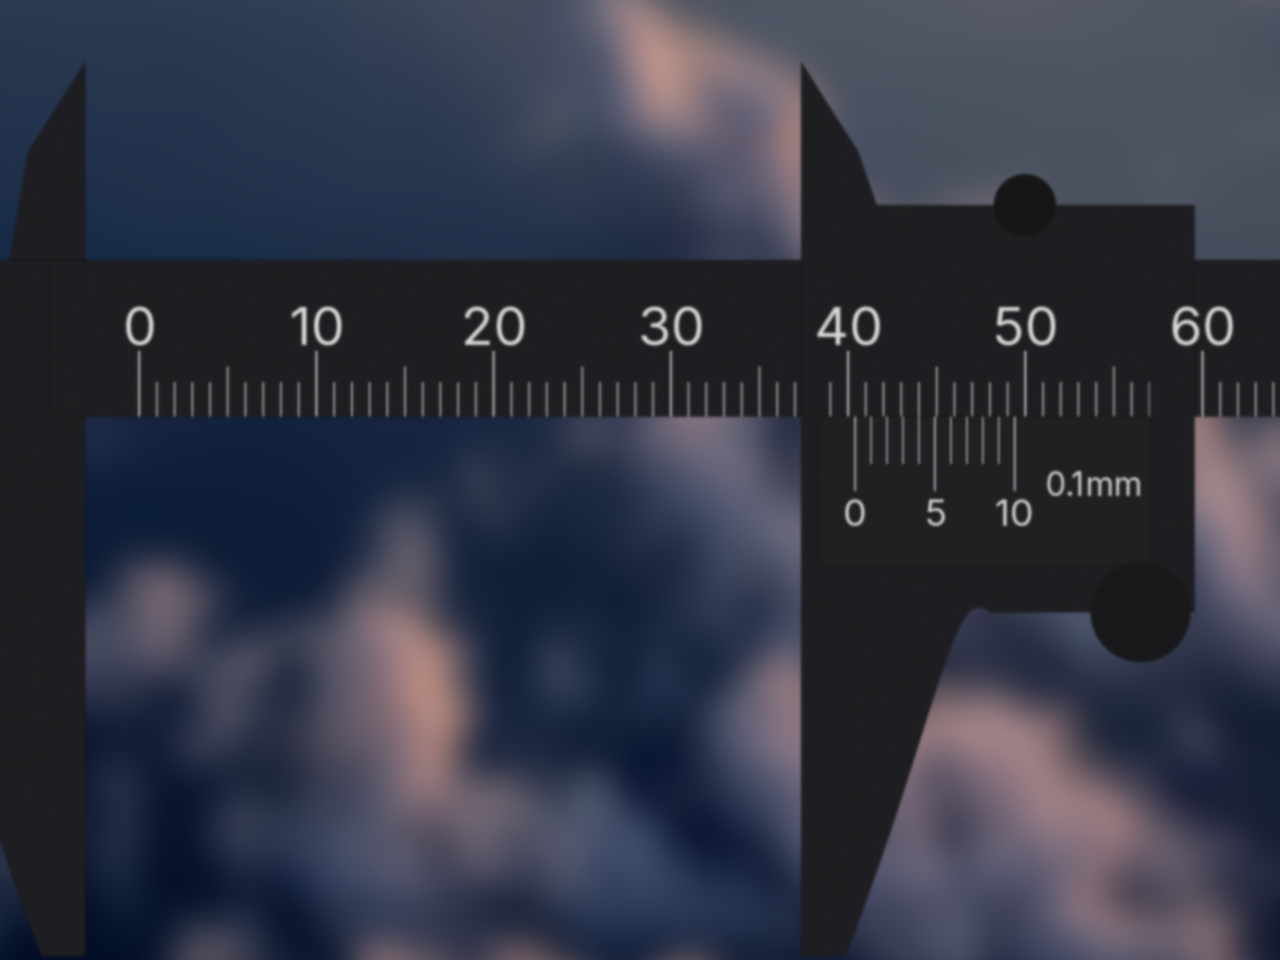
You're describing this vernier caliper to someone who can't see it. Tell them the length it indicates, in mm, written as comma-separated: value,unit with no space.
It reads 40.4,mm
